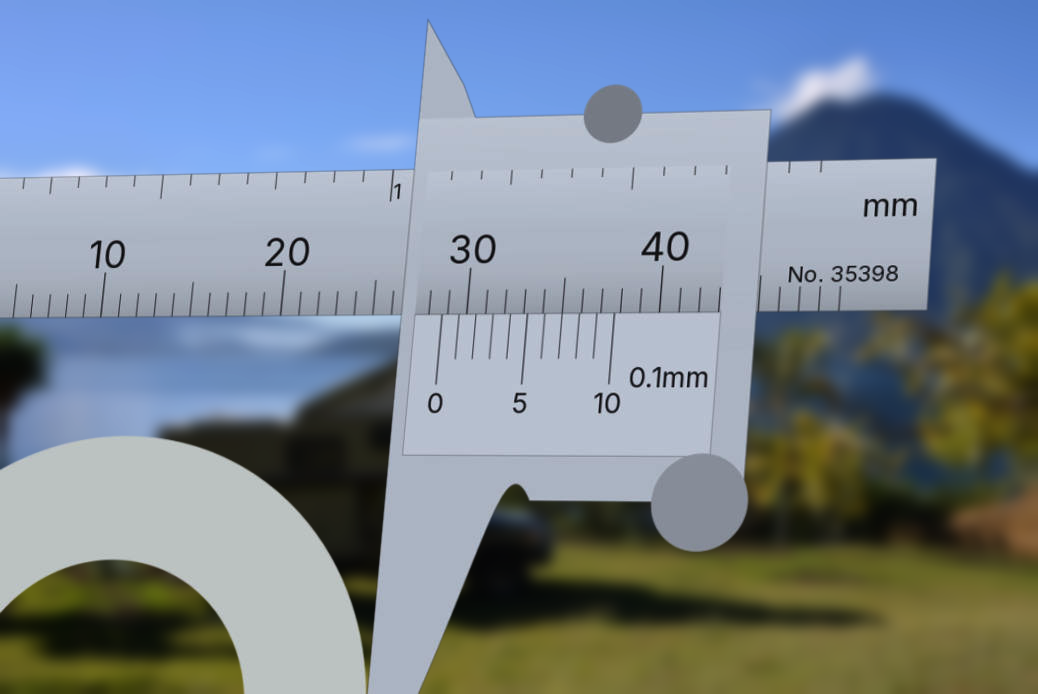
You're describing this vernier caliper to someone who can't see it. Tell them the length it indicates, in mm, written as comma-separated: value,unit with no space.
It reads 28.7,mm
